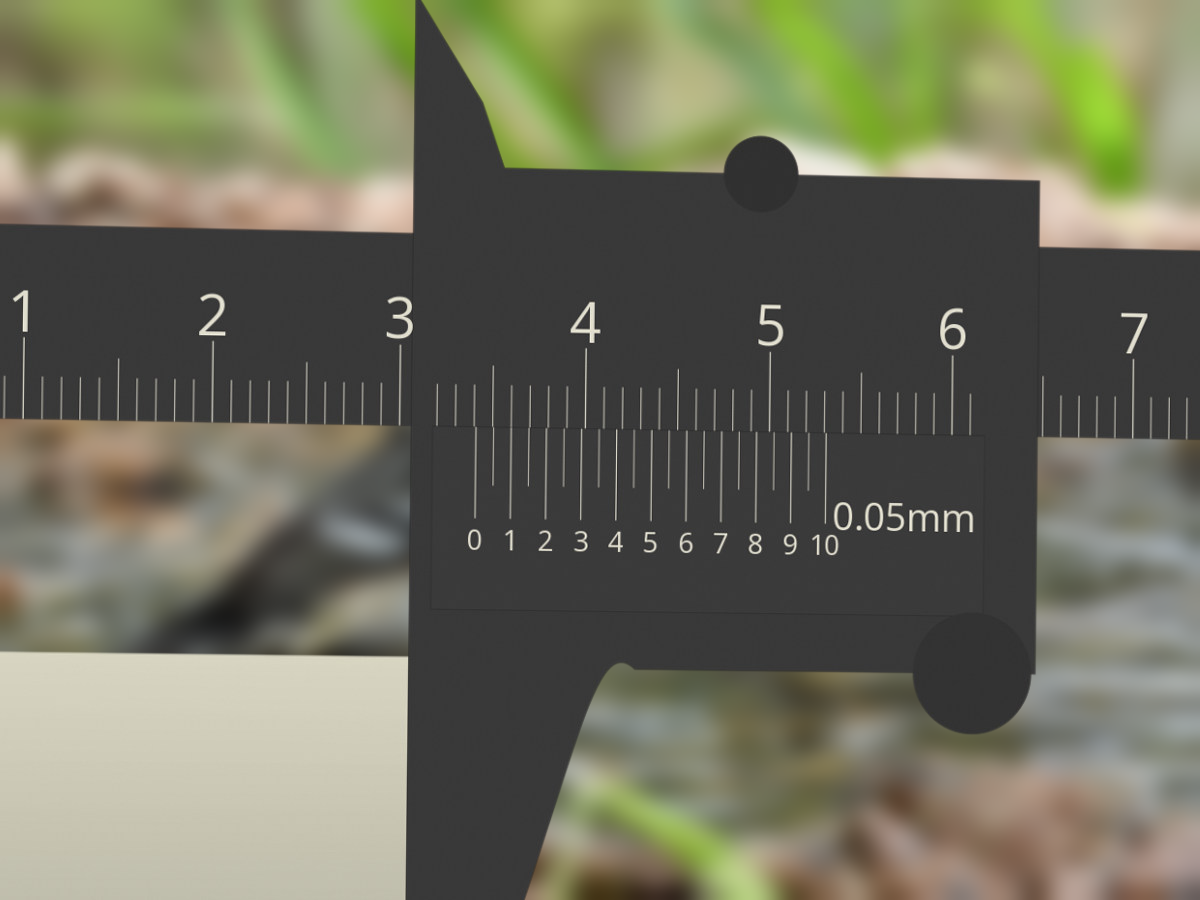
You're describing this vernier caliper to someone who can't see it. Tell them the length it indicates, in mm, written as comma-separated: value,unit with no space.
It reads 34.1,mm
